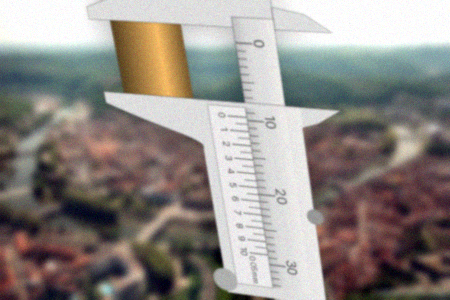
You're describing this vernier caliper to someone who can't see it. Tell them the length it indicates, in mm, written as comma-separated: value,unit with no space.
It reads 9.6,mm
